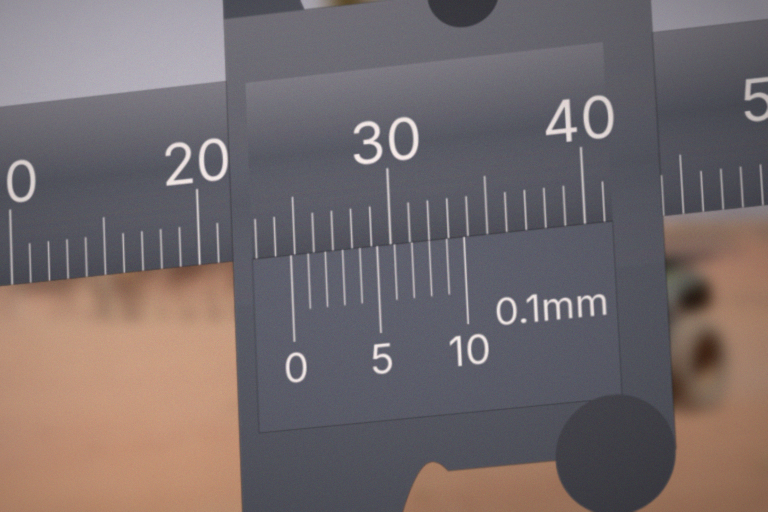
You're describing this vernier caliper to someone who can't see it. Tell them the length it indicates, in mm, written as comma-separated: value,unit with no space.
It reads 24.8,mm
